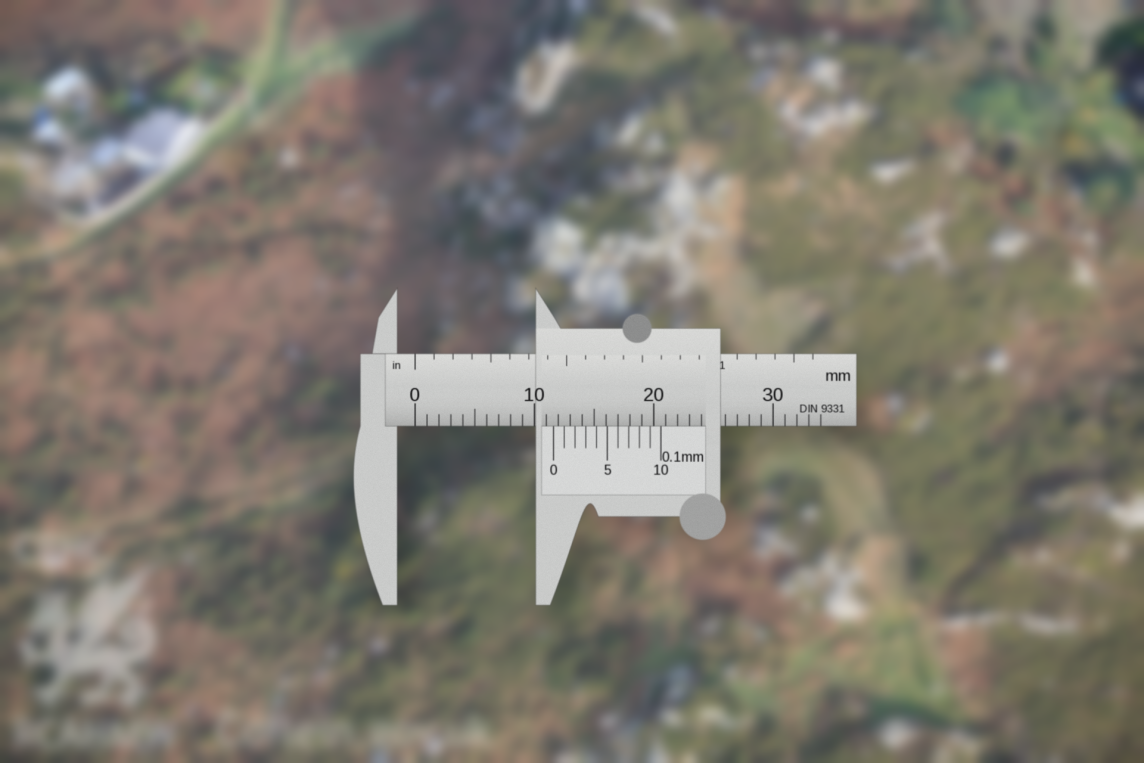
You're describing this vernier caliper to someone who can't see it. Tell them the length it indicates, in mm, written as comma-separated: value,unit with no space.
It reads 11.6,mm
